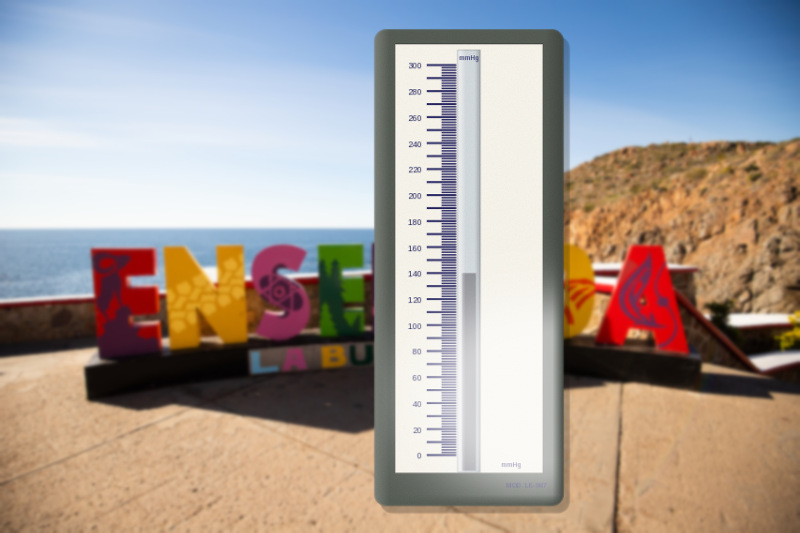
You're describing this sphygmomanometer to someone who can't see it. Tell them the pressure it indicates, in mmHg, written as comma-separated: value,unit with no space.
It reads 140,mmHg
